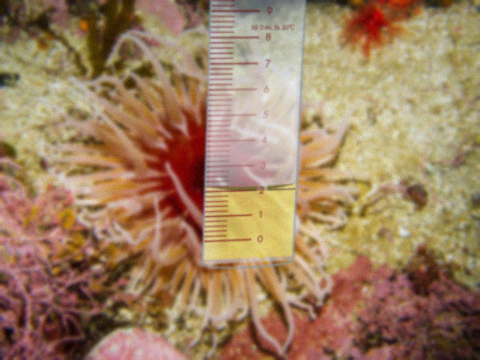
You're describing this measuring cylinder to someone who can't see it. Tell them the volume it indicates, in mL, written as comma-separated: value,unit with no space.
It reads 2,mL
